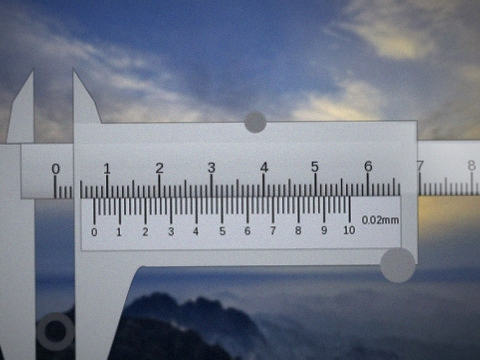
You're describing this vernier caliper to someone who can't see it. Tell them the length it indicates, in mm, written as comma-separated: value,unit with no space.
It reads 7.5,mm
